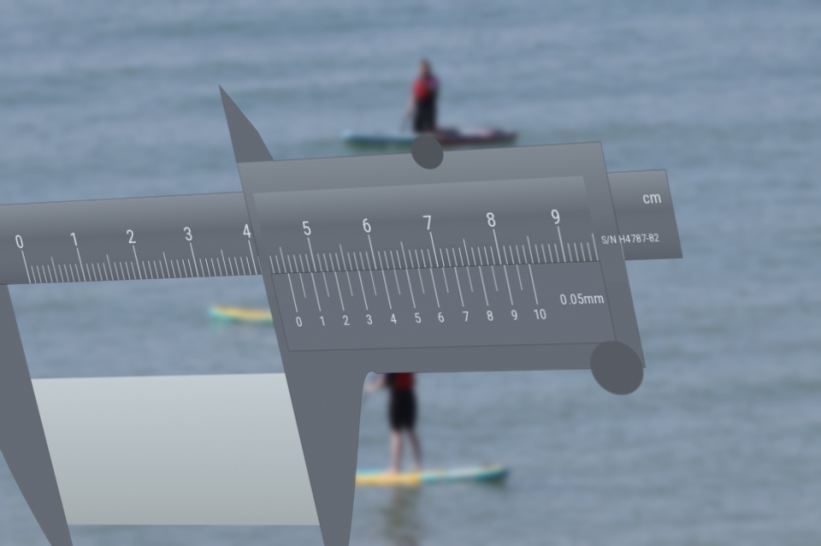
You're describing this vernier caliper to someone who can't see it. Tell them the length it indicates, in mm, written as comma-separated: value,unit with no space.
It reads 45.4,mm
